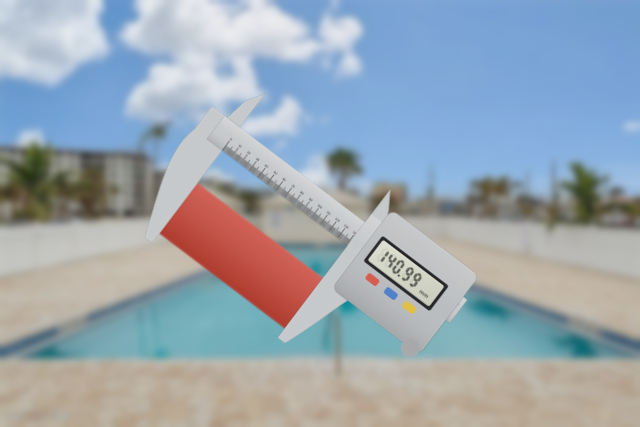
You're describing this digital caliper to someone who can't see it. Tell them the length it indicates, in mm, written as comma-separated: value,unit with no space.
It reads 140.99,mm
